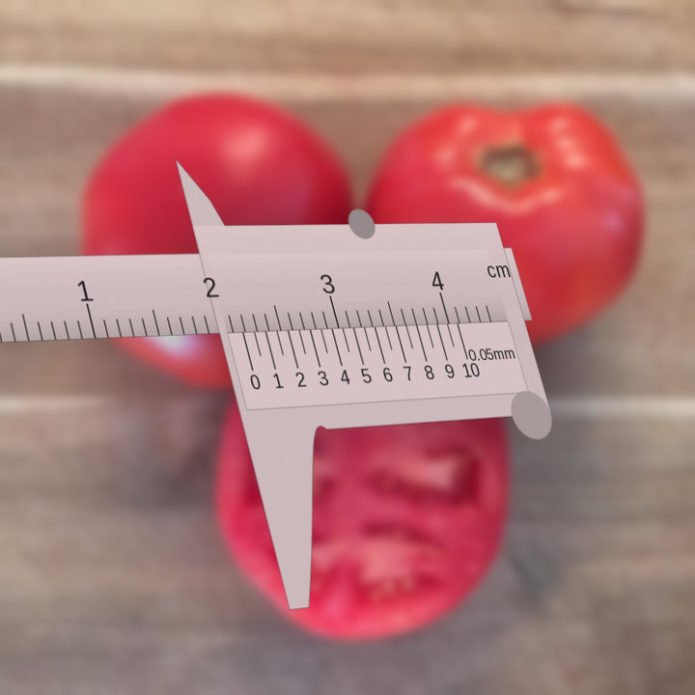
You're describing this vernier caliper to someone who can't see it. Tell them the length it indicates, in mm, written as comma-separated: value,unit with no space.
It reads 21.8,mm
